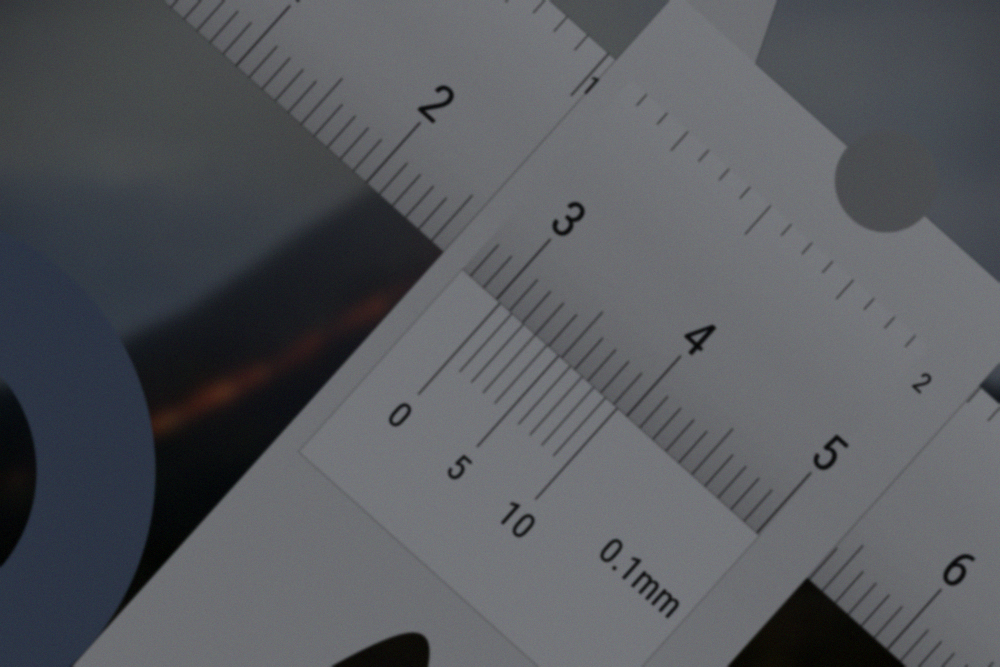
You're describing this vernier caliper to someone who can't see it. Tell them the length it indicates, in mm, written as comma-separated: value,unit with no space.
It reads 30.3,mm
